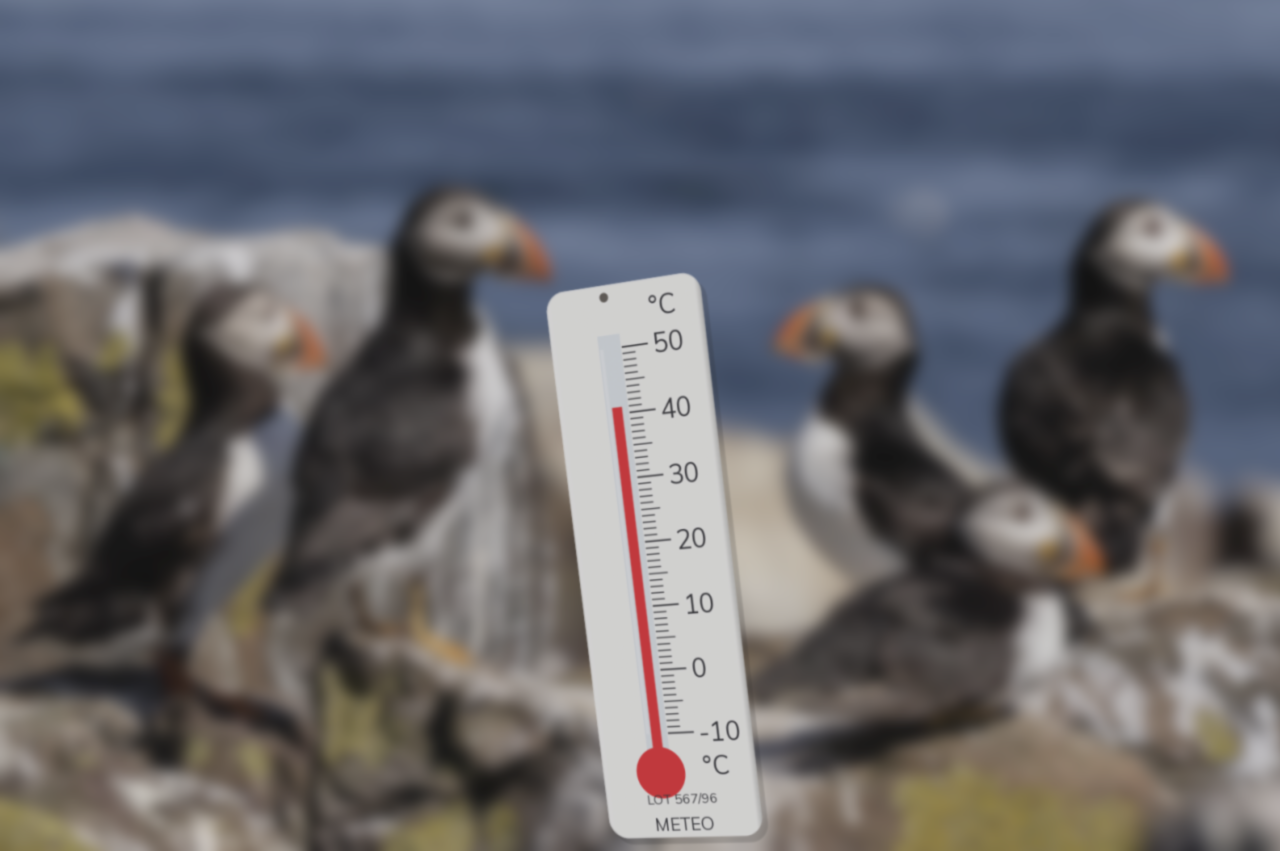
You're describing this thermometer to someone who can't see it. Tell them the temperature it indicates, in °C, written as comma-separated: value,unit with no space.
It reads 41,°C
